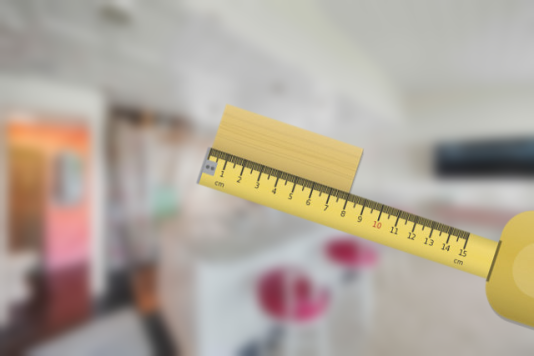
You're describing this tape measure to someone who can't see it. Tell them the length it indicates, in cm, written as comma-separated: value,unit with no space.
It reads 8,cm
